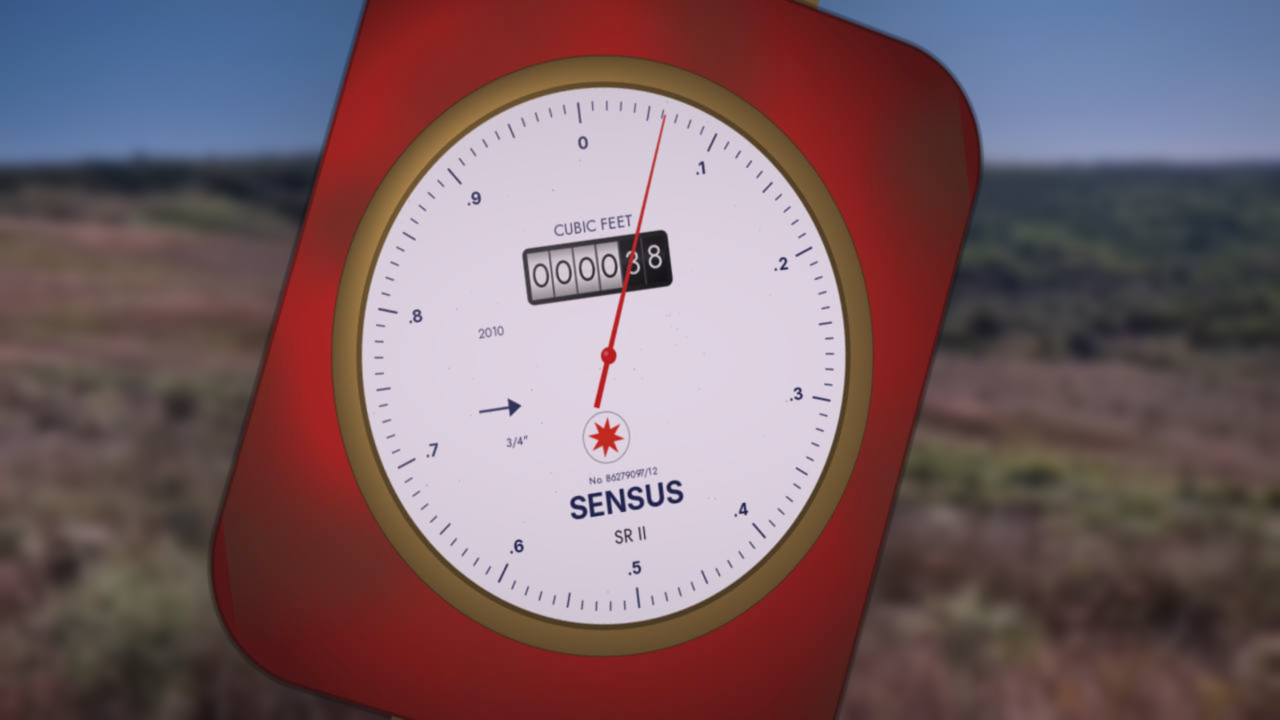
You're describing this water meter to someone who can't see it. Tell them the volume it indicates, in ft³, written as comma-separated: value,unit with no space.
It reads 38.06,ft³
